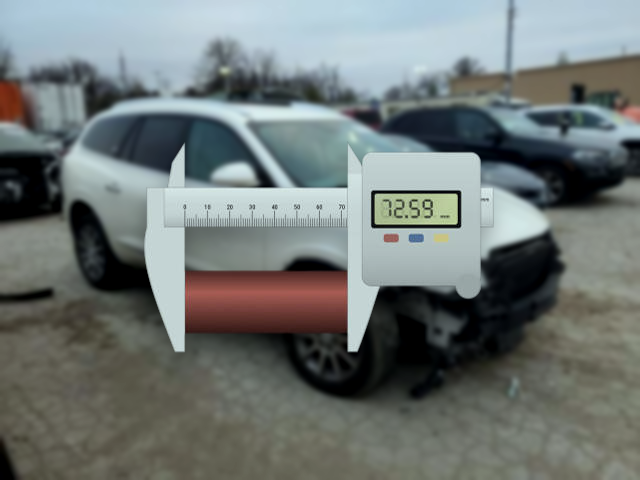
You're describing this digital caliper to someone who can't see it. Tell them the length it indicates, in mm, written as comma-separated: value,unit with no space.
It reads 72.59,mm
